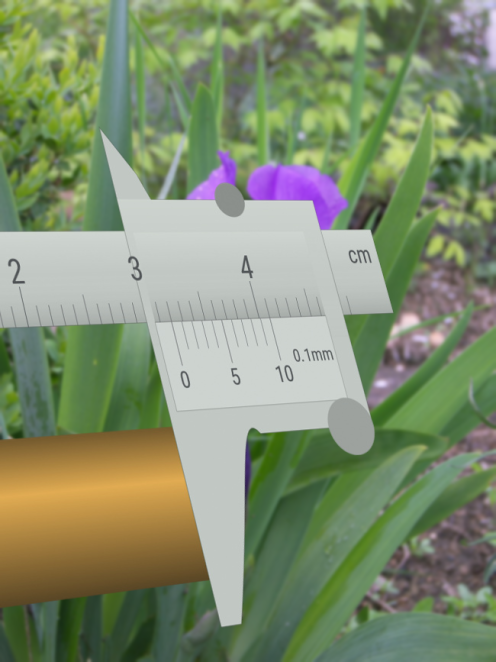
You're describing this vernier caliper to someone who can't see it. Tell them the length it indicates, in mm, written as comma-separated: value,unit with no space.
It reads 32.0,mm
